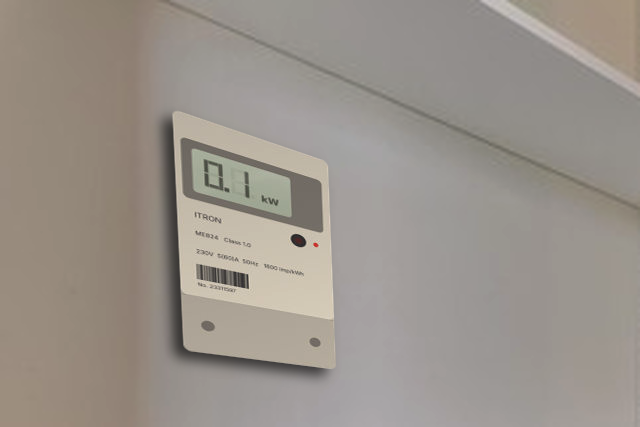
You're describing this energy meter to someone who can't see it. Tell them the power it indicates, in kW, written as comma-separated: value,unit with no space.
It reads 0.1,kW
